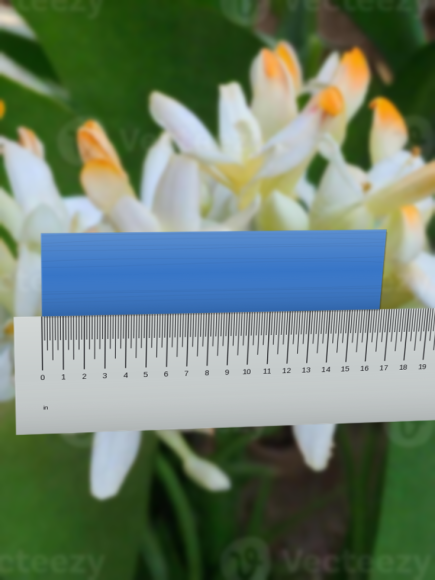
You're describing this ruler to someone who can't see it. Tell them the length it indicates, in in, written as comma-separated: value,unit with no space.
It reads 16.5,in
